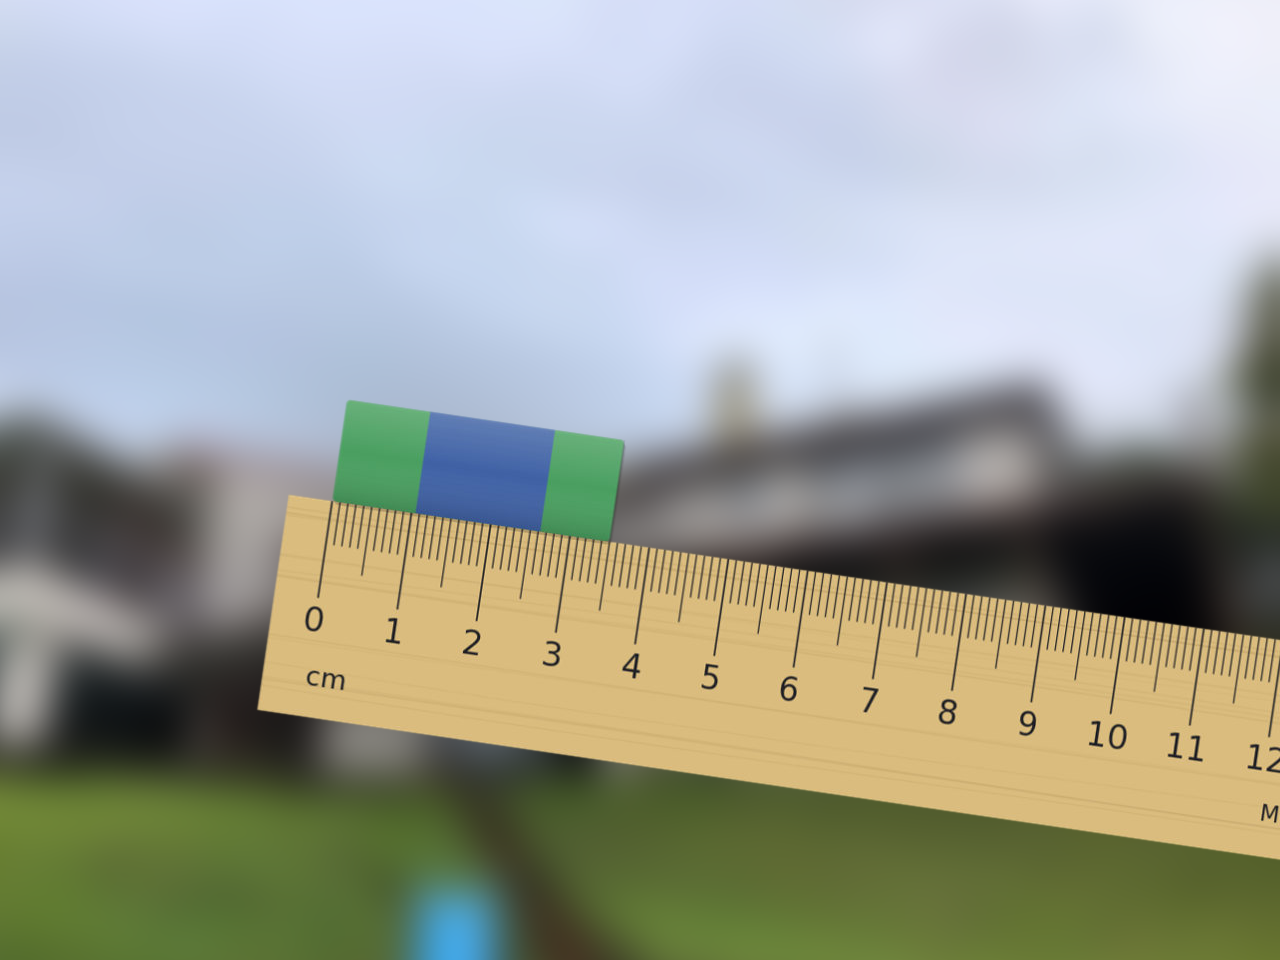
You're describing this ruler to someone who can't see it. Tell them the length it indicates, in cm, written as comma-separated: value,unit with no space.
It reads 3.5,cm
